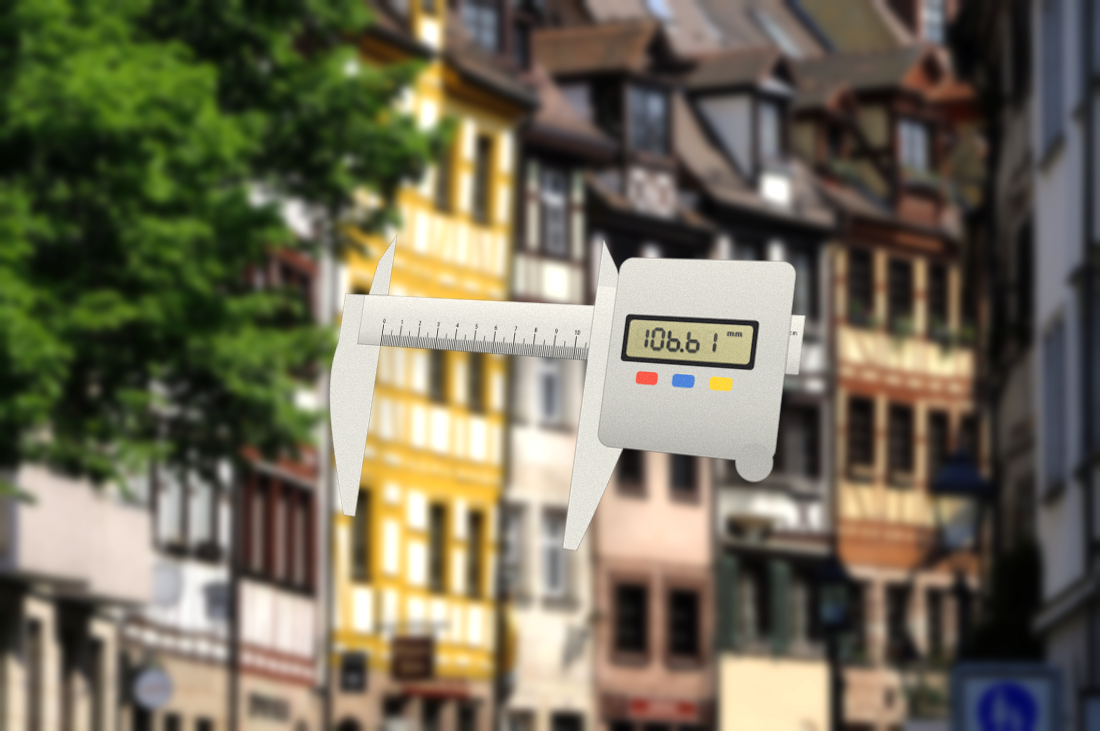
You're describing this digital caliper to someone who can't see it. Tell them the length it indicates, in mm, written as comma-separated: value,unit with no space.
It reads 106.61,mm
